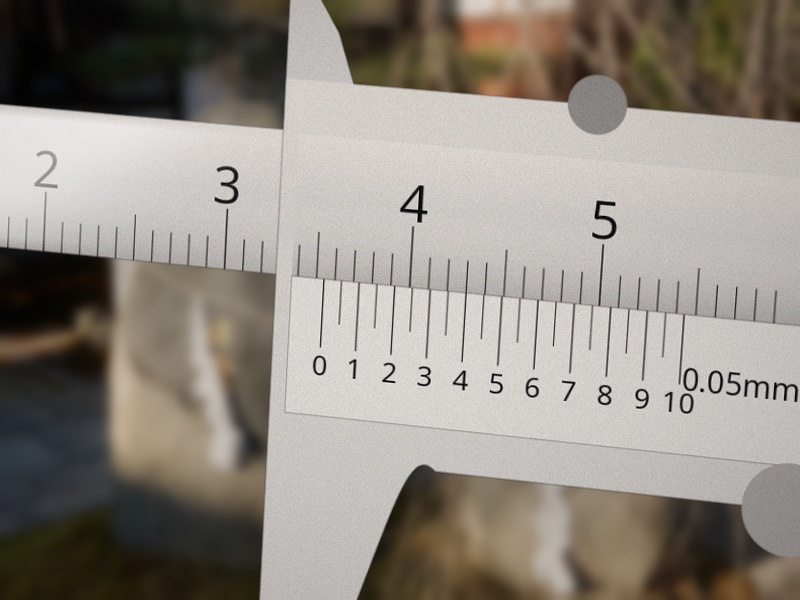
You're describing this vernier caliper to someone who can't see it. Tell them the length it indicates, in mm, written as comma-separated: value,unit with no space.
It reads 35.4,mm
